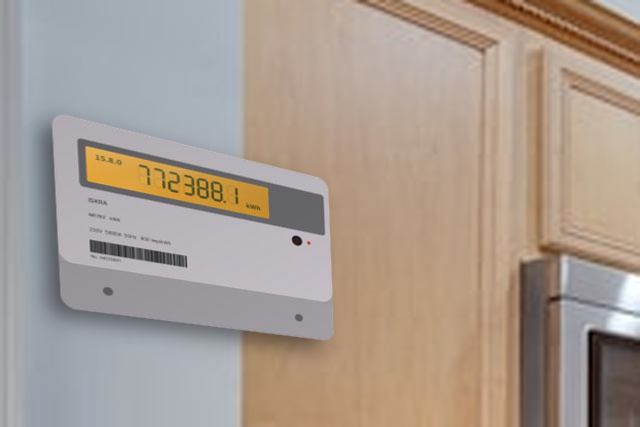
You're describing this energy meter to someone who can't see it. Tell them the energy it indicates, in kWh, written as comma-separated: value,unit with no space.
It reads 772388.1,kWh
